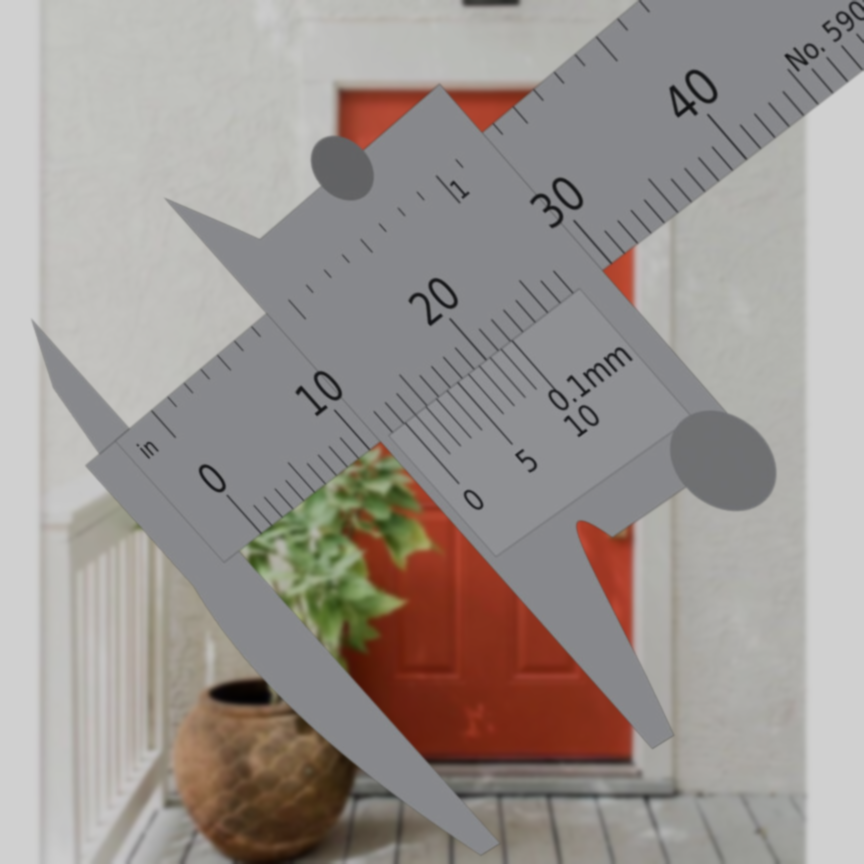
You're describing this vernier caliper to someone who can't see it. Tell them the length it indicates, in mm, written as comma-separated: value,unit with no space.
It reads 13.1,mm
